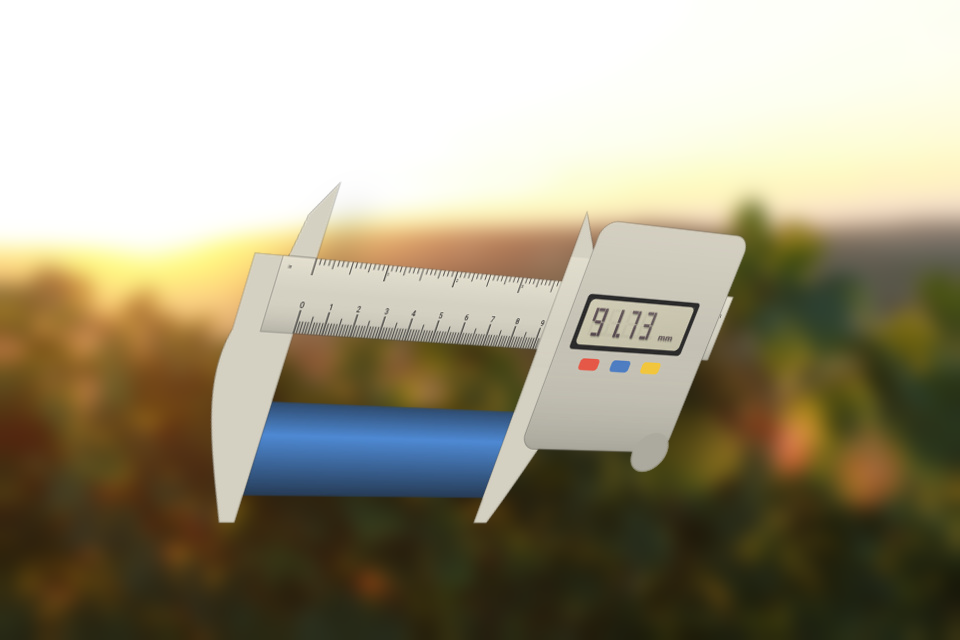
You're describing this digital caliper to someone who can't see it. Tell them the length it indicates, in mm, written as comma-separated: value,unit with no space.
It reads 91.73,mm
